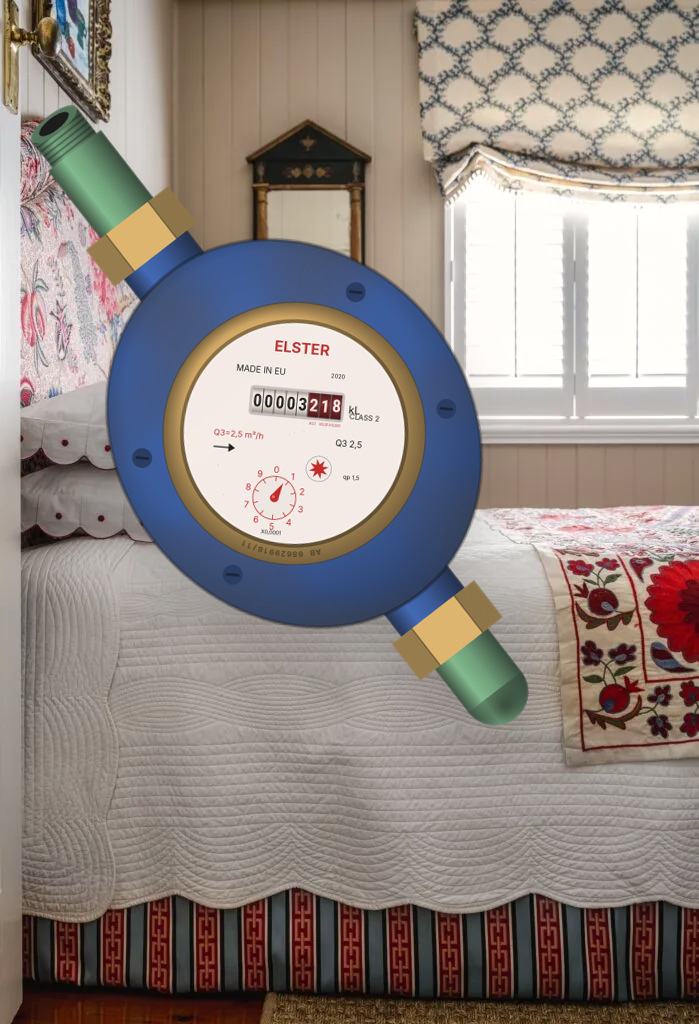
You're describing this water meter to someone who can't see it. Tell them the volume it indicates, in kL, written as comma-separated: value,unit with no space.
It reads 3.2180,kL
